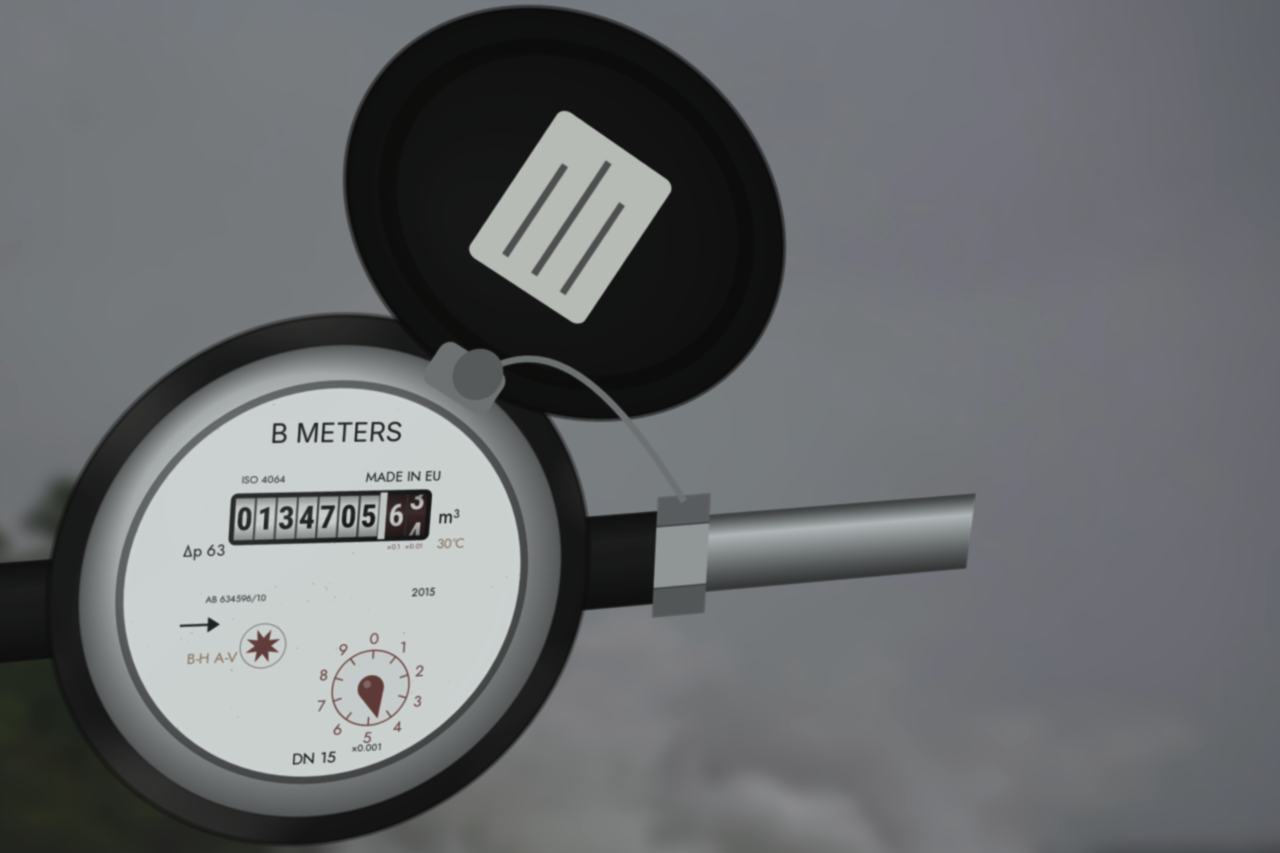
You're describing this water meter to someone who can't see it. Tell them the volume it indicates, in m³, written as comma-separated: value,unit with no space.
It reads 134705.634,m³
